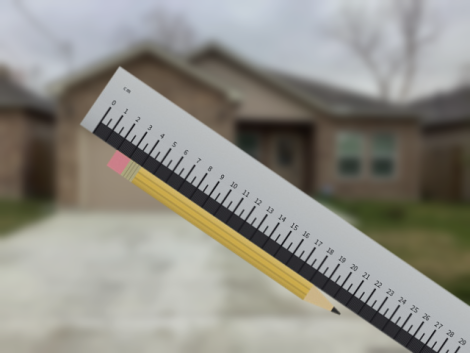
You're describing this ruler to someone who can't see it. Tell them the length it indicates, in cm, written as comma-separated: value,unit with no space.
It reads 19,cm
